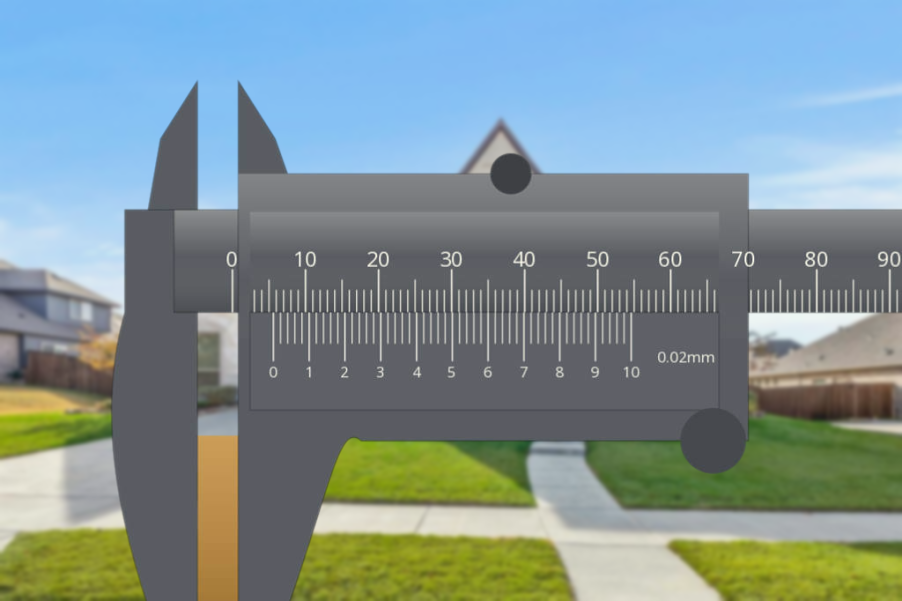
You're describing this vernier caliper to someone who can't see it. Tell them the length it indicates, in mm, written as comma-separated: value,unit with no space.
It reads 5.6,mm
